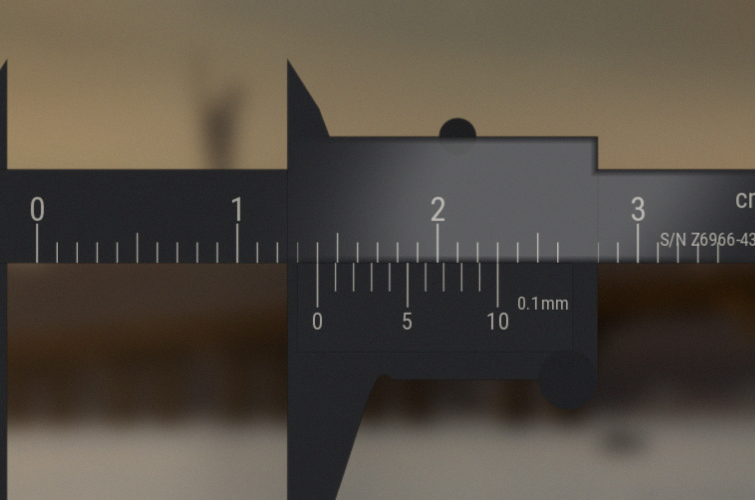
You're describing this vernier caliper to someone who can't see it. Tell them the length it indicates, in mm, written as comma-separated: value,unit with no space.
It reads 14.0,mm
